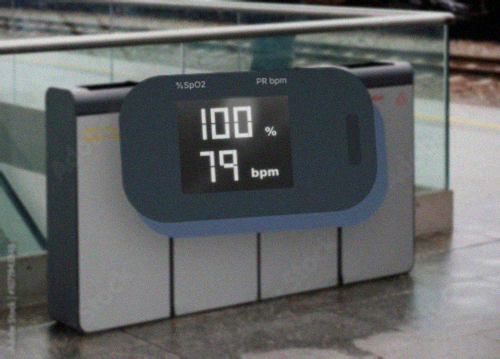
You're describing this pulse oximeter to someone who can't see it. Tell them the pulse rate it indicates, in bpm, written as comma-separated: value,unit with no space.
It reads 79,bpm
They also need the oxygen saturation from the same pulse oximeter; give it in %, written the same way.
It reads 100,%
